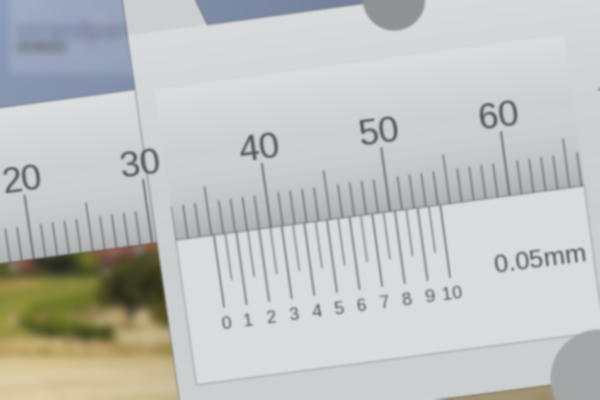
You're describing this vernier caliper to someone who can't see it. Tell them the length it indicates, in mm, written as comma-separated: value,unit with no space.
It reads 35.2,mm
